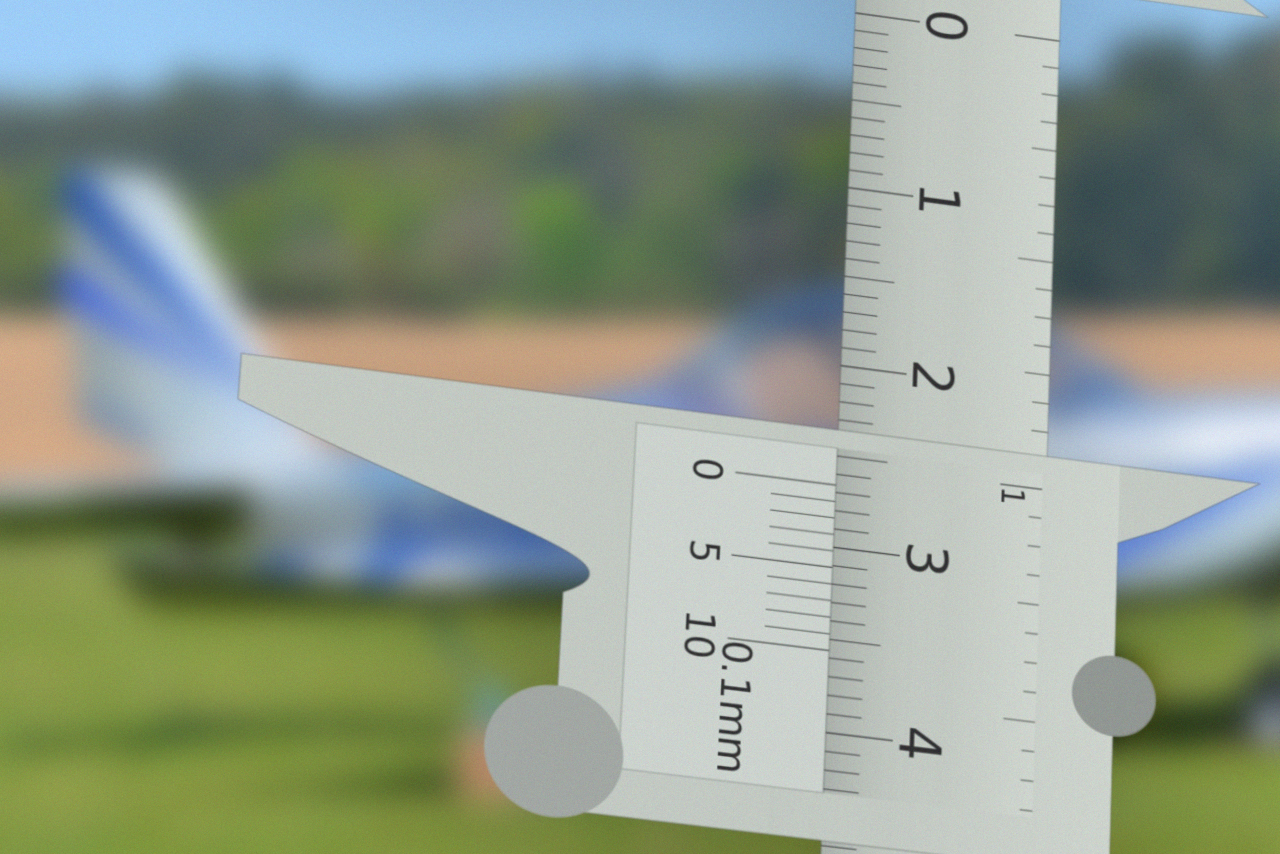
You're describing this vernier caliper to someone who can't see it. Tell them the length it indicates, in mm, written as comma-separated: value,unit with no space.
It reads 26.6,mm
